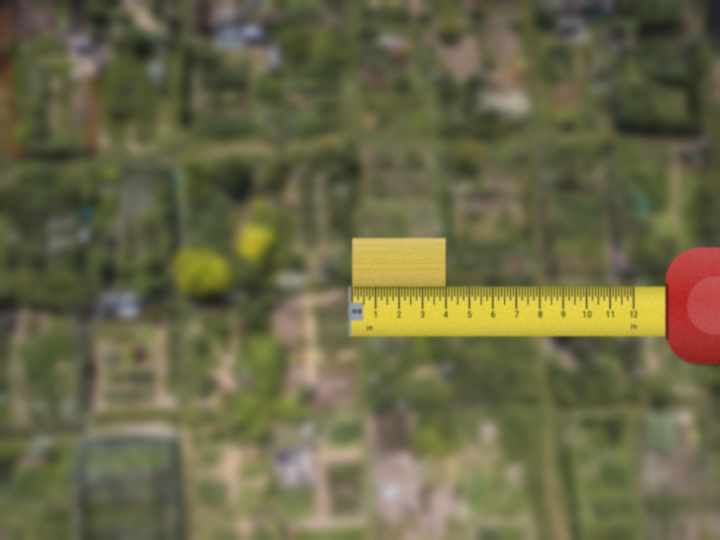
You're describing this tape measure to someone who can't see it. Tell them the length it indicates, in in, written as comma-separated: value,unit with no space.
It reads 4,in
